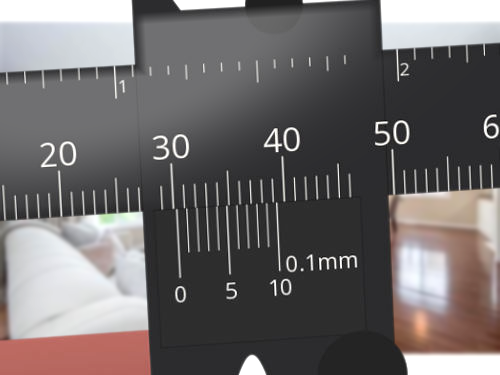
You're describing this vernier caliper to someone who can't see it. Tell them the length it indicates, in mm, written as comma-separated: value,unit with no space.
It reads 30.3,mm
